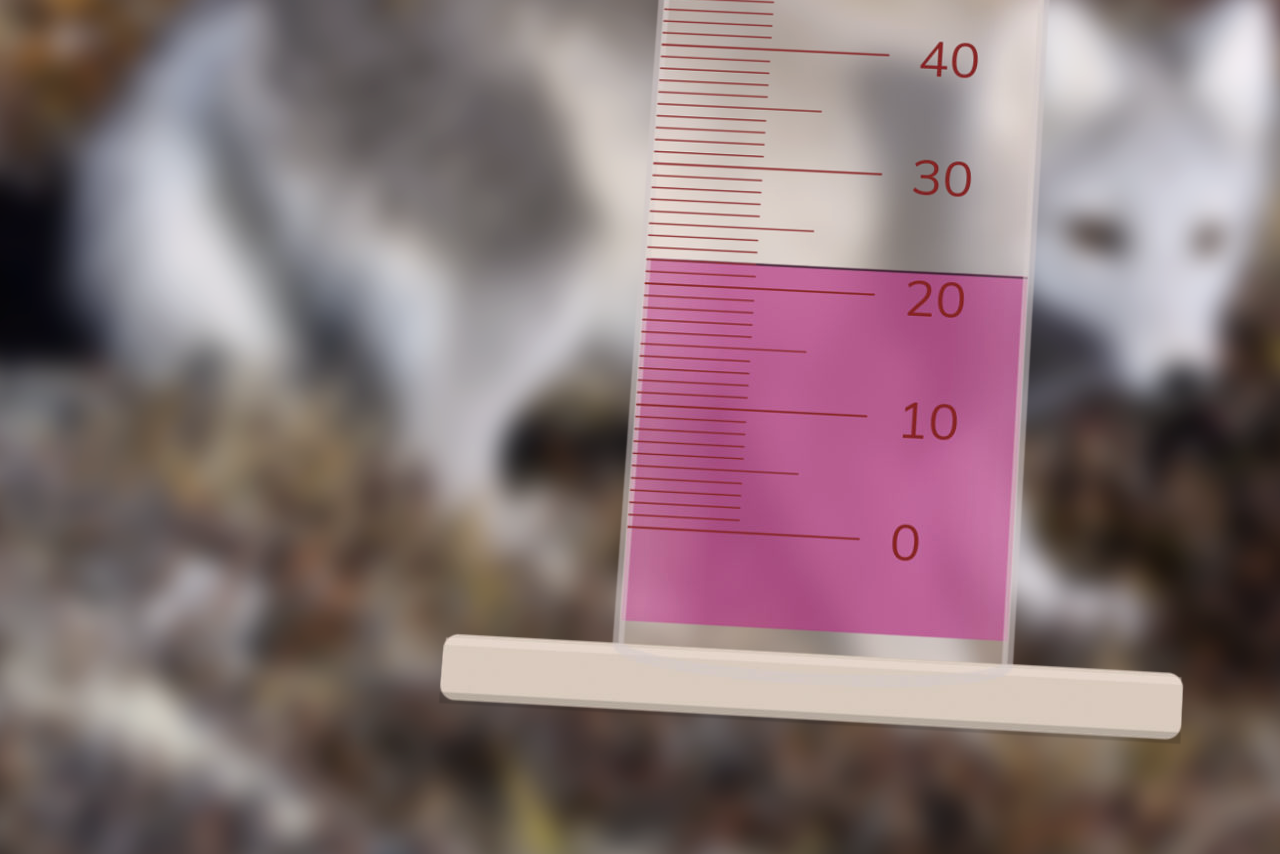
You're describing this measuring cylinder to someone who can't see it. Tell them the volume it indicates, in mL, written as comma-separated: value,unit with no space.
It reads 22,mL
